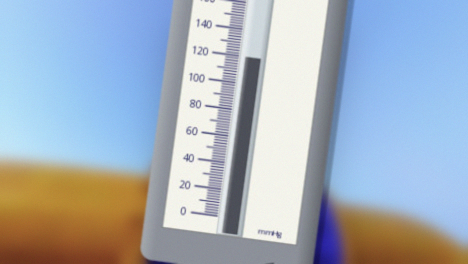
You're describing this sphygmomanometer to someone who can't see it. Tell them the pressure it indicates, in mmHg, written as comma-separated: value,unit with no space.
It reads 120,mmHg
